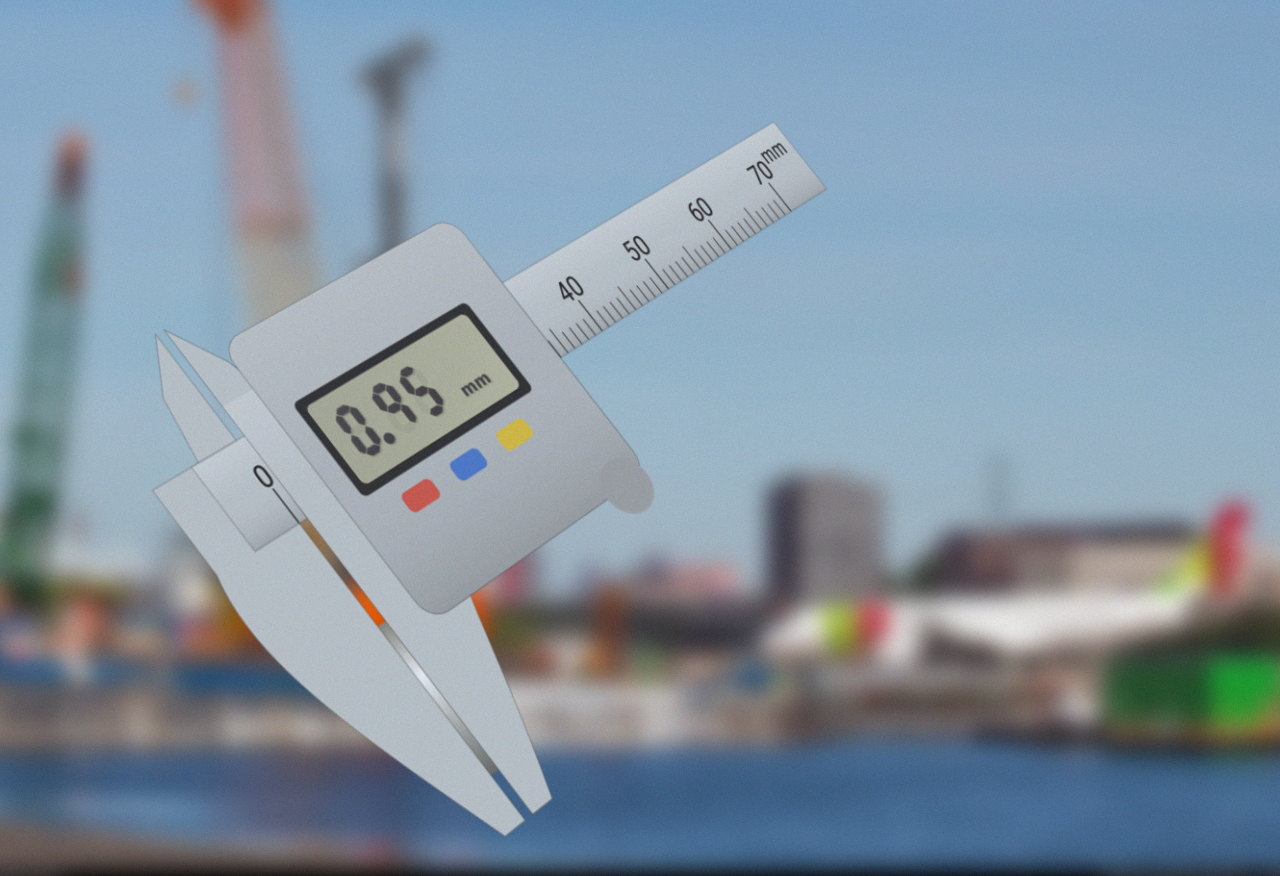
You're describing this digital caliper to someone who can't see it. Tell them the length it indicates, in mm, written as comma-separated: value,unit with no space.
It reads 0.95,mm
